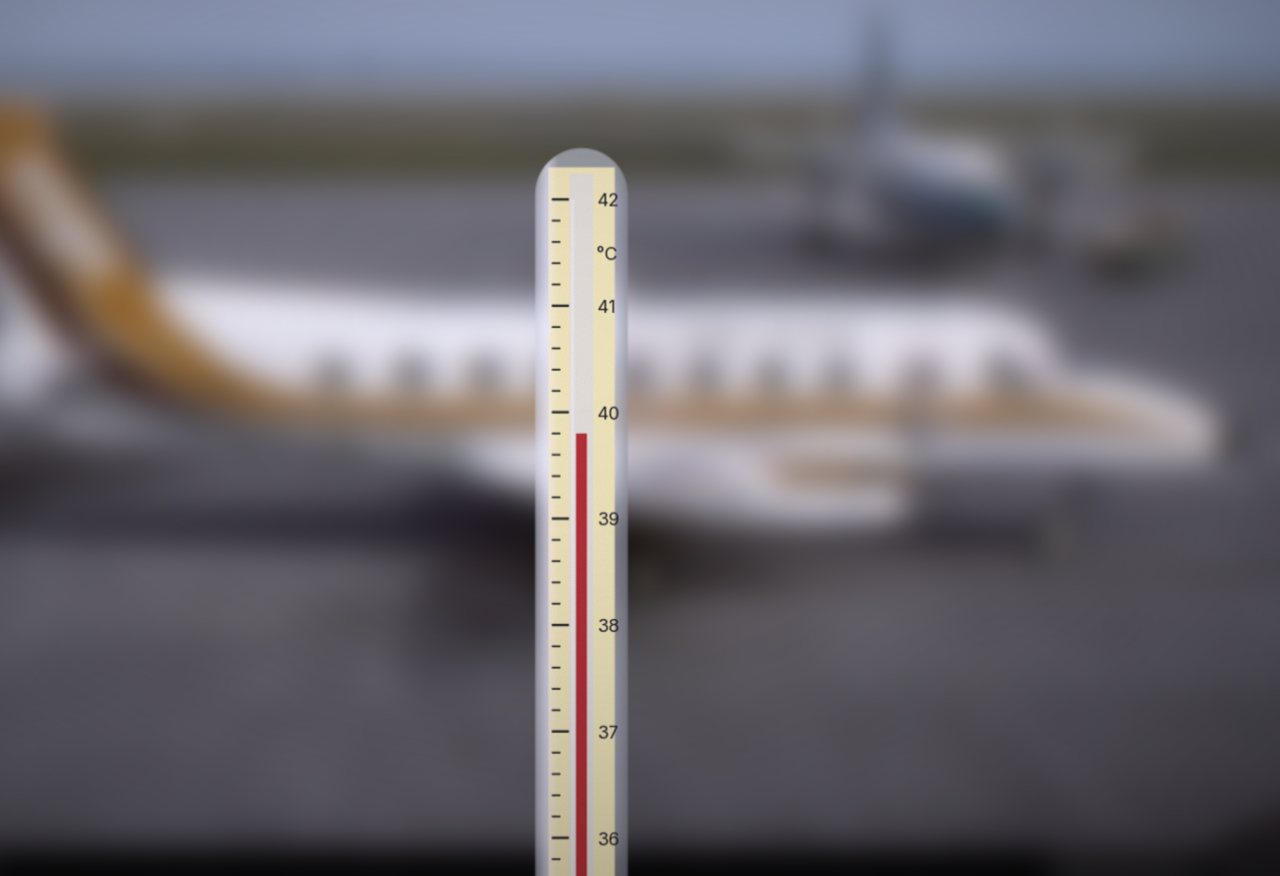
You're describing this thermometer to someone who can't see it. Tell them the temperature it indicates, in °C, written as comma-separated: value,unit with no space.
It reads 39.8,°C
